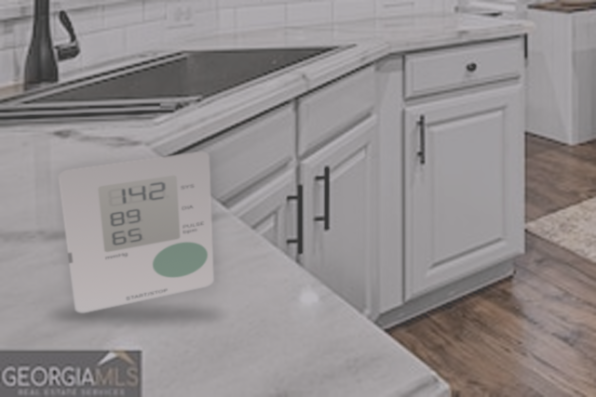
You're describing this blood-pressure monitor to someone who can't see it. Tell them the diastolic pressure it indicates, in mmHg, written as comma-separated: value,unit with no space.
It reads 89,mmHg
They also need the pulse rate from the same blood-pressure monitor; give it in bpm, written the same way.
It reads 65,bpm
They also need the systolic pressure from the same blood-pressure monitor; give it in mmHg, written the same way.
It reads 142,mmHg
